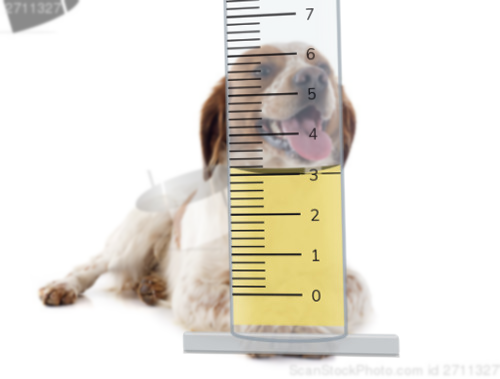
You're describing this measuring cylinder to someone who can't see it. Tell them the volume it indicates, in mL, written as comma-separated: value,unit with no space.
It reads 3,mL
